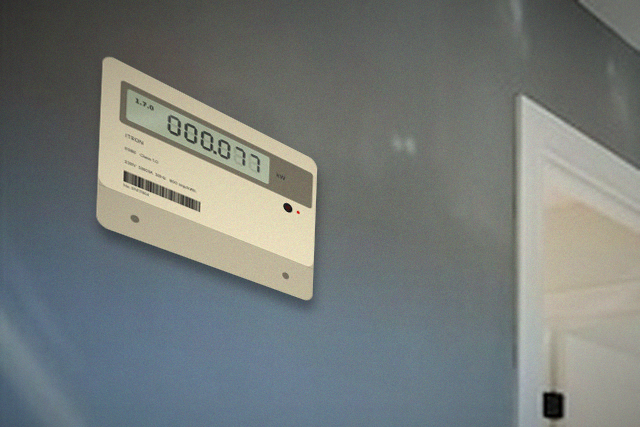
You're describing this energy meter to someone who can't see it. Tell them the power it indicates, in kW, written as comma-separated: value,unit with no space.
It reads 0.077,kW
